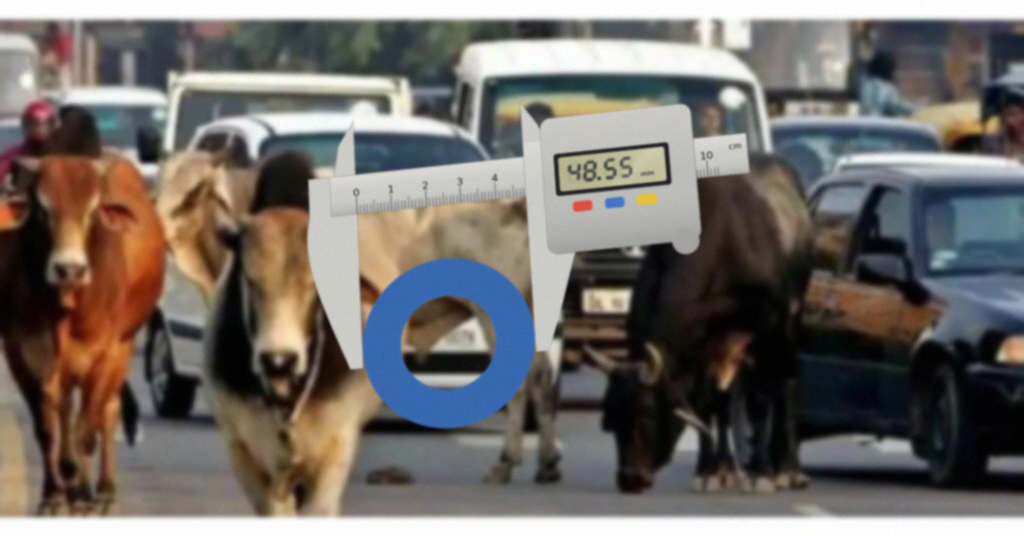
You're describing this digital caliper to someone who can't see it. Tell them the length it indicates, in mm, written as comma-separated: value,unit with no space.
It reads 48.55,mm
